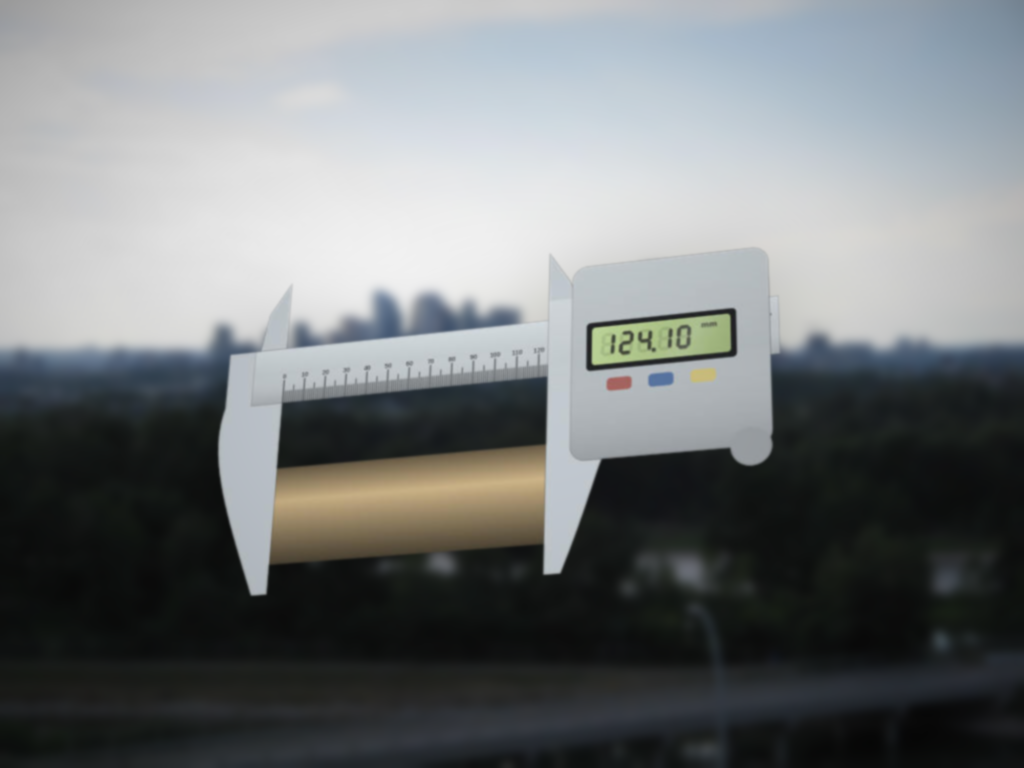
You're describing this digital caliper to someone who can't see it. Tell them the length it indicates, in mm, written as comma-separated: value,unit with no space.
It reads 124.10,mm
